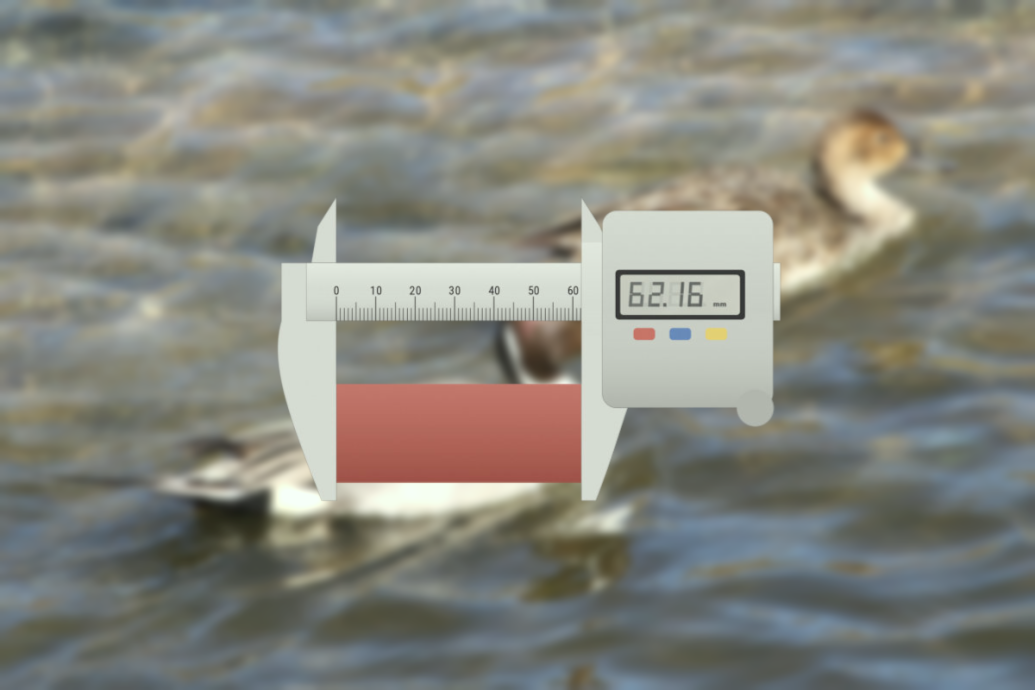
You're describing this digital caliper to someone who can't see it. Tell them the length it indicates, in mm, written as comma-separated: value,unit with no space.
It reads 62.16,mm
